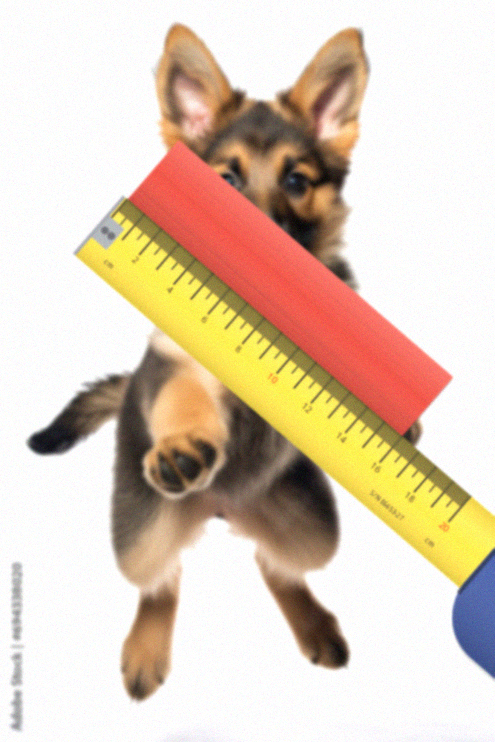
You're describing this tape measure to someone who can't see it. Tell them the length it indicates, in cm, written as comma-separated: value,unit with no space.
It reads 16,cm
